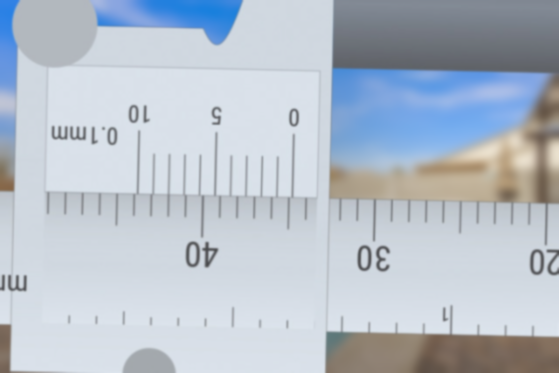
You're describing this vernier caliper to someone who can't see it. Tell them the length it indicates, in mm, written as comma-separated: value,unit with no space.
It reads 34.8,mm
